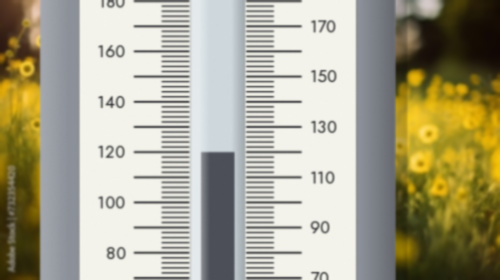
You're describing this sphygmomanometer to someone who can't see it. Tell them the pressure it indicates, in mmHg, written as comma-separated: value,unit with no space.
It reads 120,mmHg
